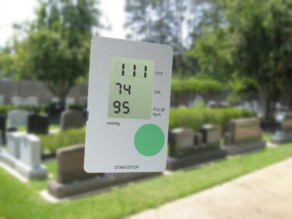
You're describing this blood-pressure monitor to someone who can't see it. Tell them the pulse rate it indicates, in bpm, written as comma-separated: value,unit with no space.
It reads 95,bpm
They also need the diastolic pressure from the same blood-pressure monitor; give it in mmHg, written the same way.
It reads 74,mmHg
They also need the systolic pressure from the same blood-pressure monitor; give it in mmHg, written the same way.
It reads 111,mmHg
